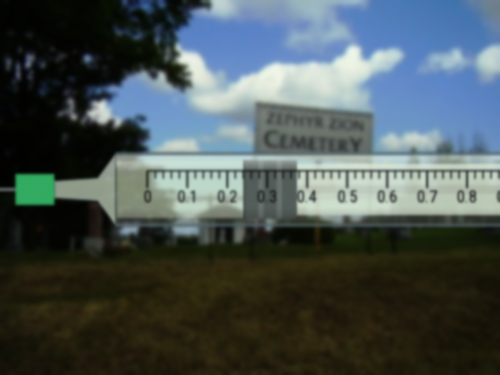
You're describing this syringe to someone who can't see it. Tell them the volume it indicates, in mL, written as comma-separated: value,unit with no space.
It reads 0.24,mL
